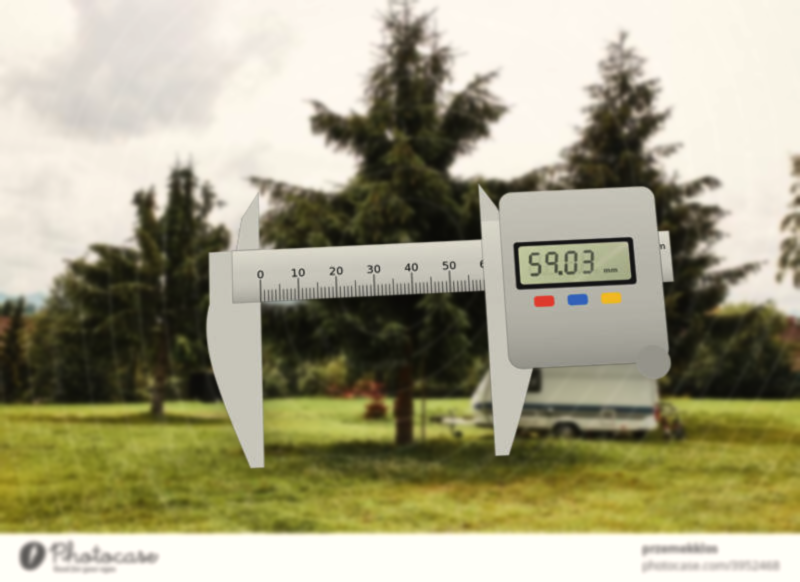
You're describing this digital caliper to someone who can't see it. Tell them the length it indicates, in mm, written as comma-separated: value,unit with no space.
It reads 59.03,mm
